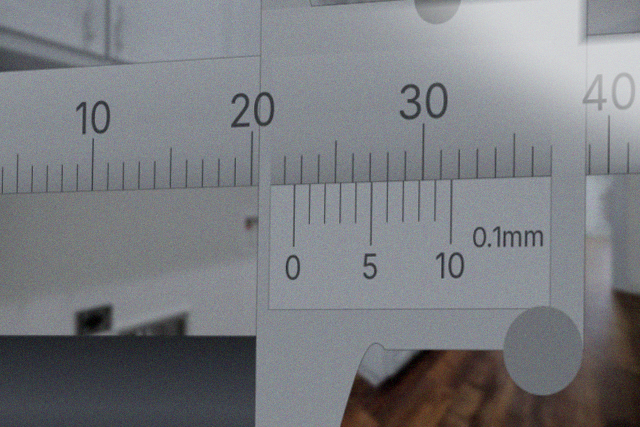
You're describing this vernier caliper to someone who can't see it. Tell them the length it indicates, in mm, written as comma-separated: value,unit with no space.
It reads 22.6,mm
